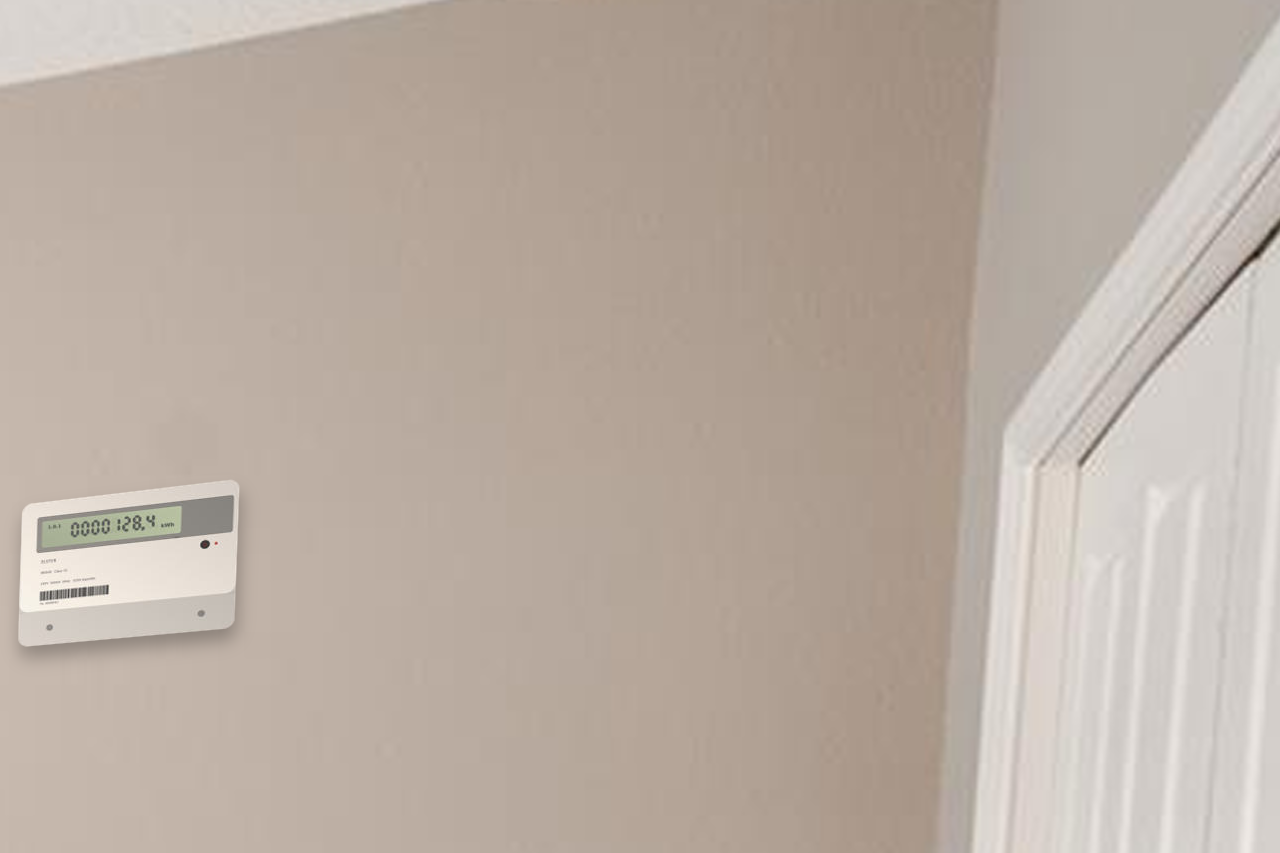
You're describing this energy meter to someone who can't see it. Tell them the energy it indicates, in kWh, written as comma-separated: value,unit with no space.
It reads 128.4,kWh
